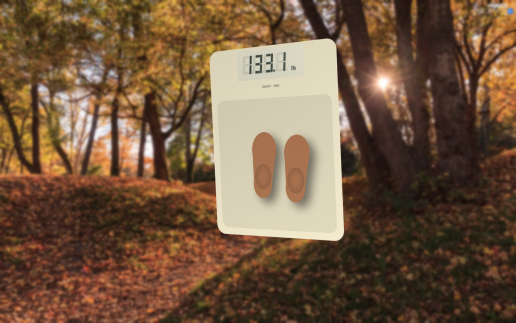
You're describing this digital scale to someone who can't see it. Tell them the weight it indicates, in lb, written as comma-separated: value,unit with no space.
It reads 133.1,lb
